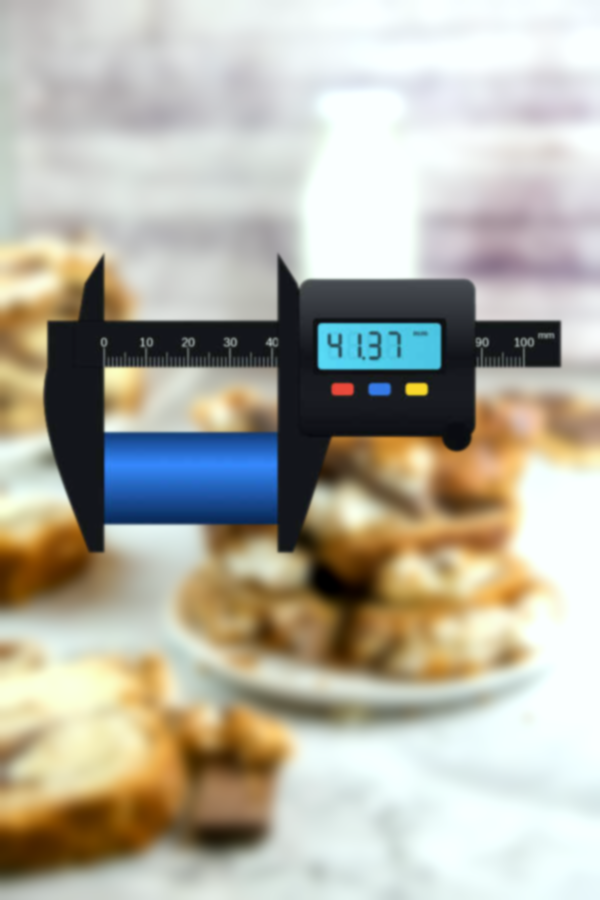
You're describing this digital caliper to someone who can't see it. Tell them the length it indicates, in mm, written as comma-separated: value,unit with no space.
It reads 41.37,mm
